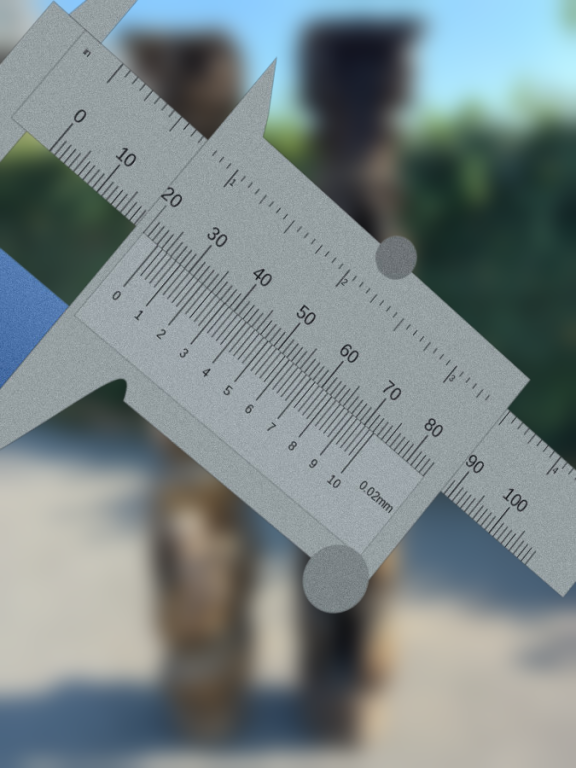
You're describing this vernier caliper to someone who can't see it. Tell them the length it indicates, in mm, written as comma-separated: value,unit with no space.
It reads 23.2,mm
